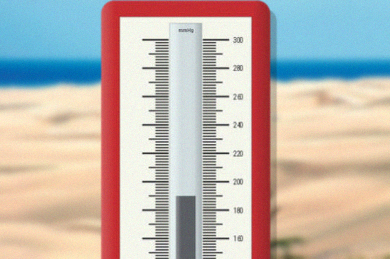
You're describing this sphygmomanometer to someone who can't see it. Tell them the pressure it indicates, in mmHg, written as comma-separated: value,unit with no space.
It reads 190,mmHg
